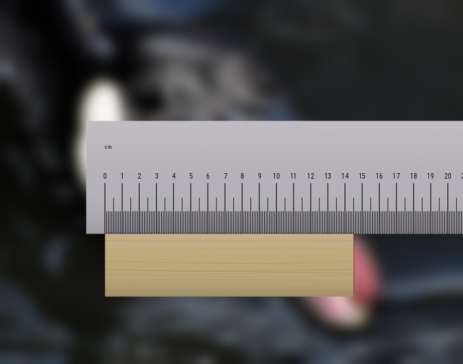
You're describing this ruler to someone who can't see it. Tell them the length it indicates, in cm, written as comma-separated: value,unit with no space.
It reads 14.5,cm
